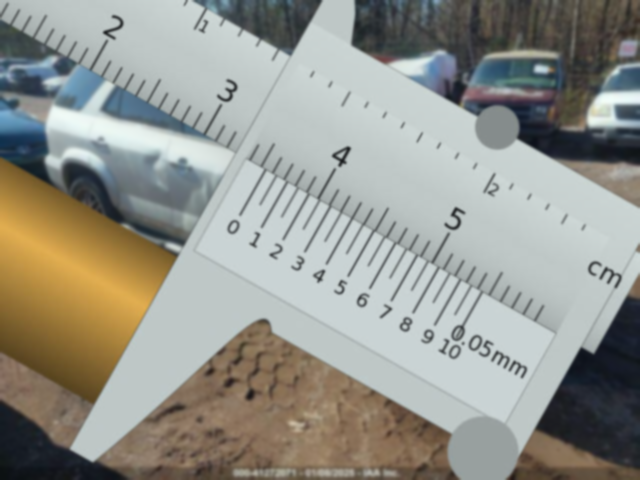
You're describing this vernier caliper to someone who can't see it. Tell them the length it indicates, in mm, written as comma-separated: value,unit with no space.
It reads 35.4,mm
